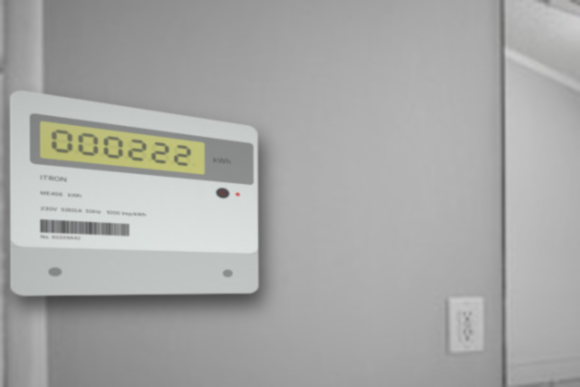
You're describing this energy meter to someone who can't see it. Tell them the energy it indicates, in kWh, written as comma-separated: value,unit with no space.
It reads 222,kWh
